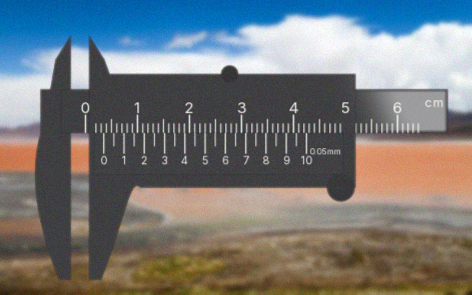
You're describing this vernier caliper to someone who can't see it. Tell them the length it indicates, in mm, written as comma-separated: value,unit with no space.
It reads 3.5,mm
